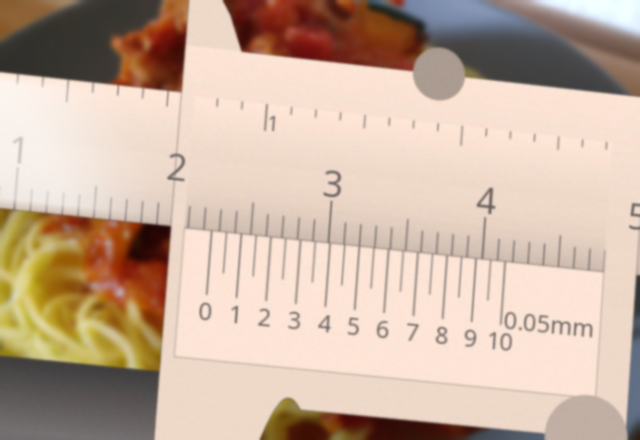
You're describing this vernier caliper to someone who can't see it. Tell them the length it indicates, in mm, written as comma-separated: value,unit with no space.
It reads 22.5,mm
